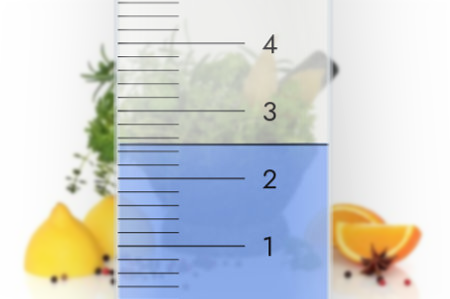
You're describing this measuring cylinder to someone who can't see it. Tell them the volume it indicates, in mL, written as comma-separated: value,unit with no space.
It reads 2.5,mL
